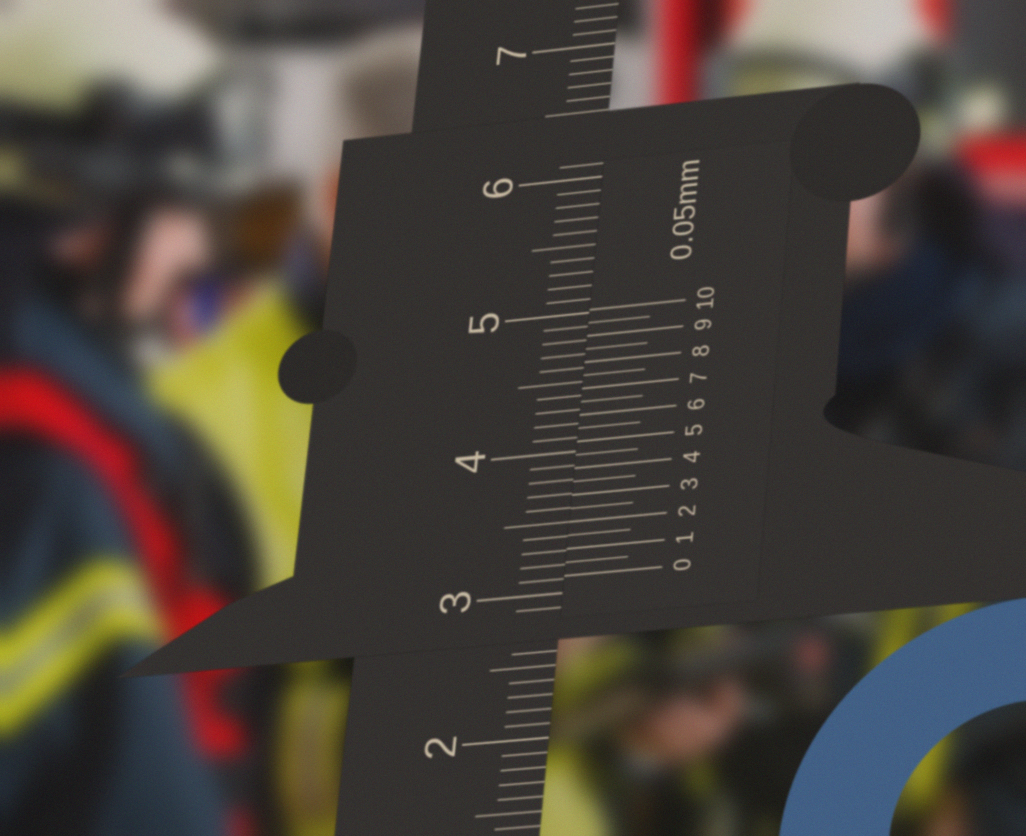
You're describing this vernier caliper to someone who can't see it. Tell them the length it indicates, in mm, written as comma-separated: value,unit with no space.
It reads 31.2,mm
